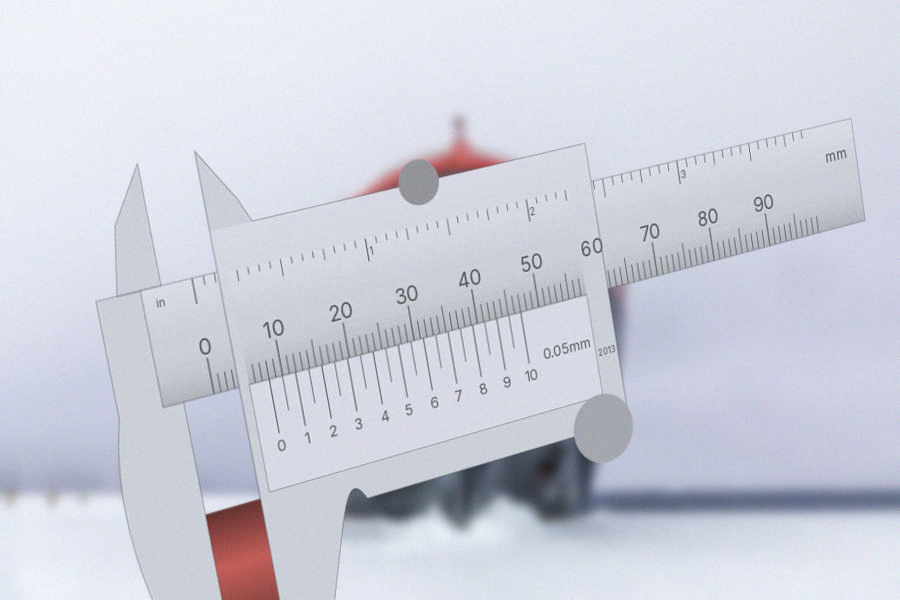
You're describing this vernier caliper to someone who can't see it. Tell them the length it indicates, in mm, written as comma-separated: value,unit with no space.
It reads 8.0,mm
